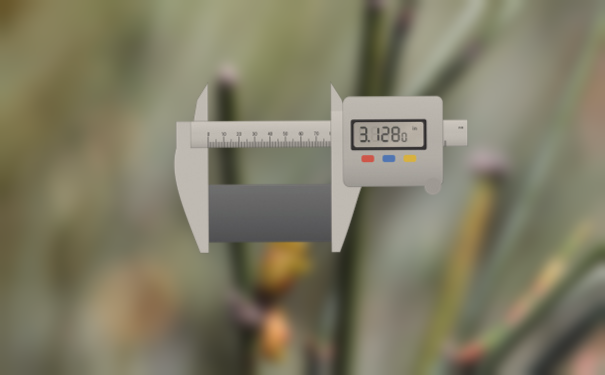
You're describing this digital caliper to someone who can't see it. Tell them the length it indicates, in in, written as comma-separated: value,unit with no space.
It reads 3.1280,in
